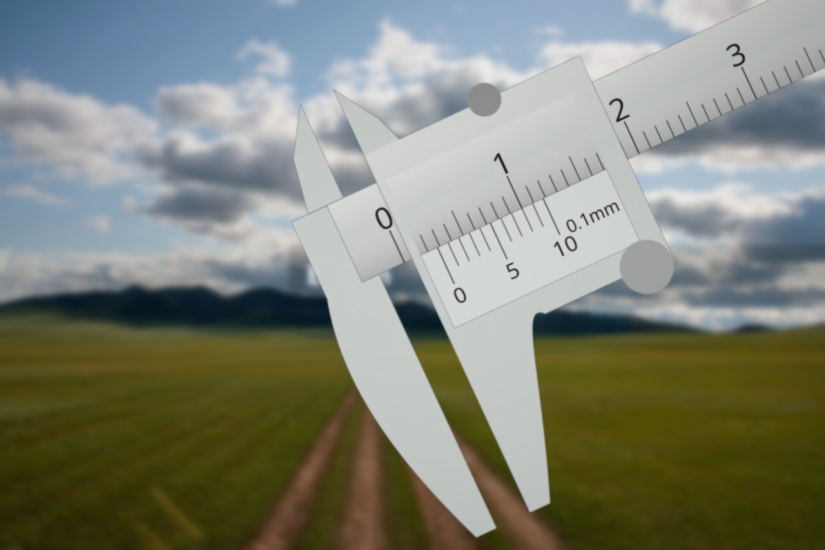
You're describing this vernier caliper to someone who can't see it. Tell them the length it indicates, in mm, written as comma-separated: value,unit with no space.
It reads 2.8,mm
